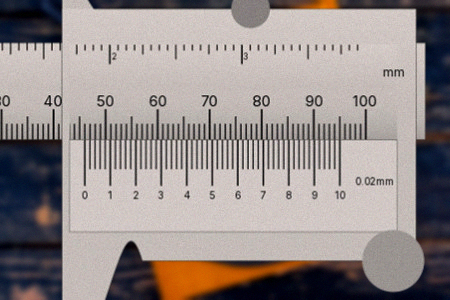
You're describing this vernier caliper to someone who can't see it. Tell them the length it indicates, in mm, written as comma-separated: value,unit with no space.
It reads 46.0,mm
